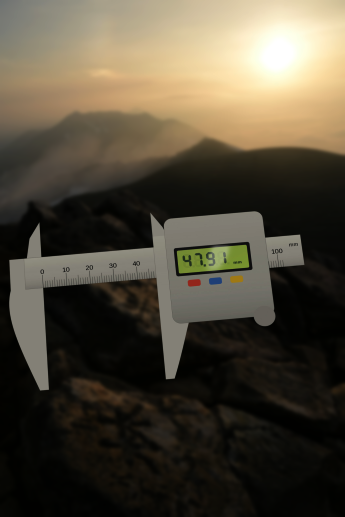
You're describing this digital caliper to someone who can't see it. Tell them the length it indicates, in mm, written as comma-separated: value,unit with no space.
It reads 47.91,mm
